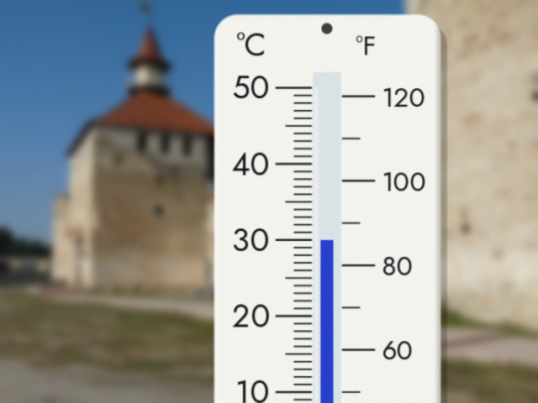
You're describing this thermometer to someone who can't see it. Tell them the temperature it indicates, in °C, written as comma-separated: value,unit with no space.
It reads 30,°C
